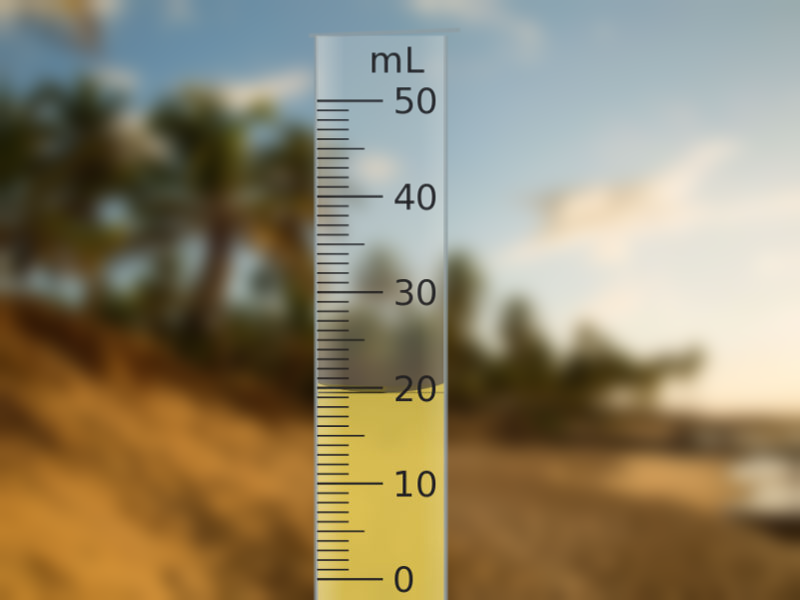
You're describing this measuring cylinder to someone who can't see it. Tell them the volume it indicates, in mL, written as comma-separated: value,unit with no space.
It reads 19.5,mL
